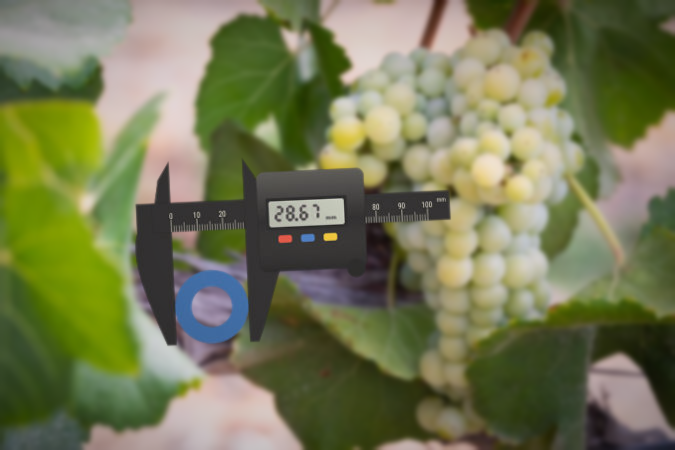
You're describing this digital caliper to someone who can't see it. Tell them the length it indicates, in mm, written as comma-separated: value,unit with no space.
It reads 28.67,mm
